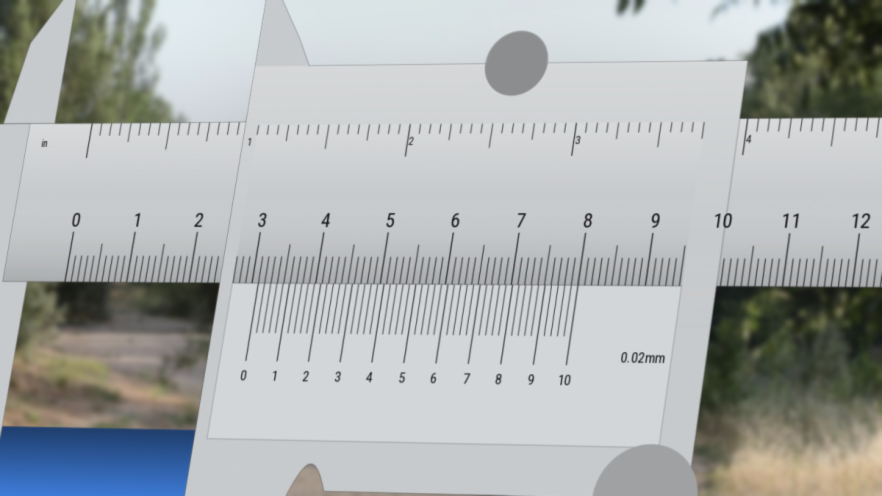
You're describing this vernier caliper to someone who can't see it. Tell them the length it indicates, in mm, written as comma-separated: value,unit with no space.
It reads 31.0,mm
